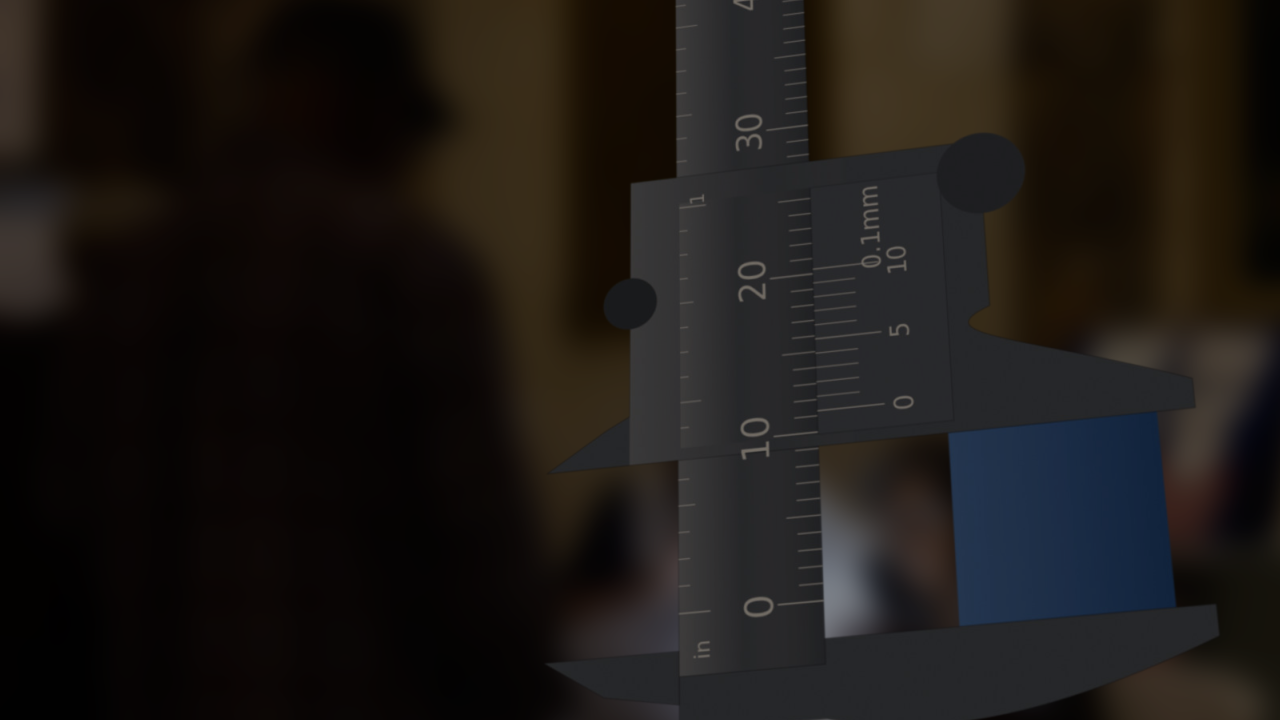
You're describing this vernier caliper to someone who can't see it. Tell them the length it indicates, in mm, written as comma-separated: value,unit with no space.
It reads 11.3,mm
